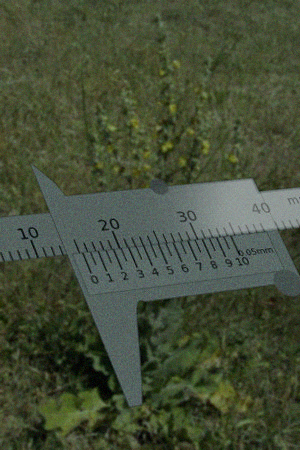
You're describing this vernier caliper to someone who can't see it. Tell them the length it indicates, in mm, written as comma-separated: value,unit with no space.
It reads 15.4,mm
